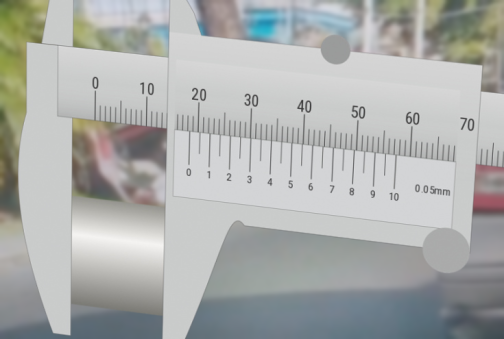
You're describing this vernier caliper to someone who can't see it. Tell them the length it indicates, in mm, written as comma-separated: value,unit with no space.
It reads 18.4,mm
